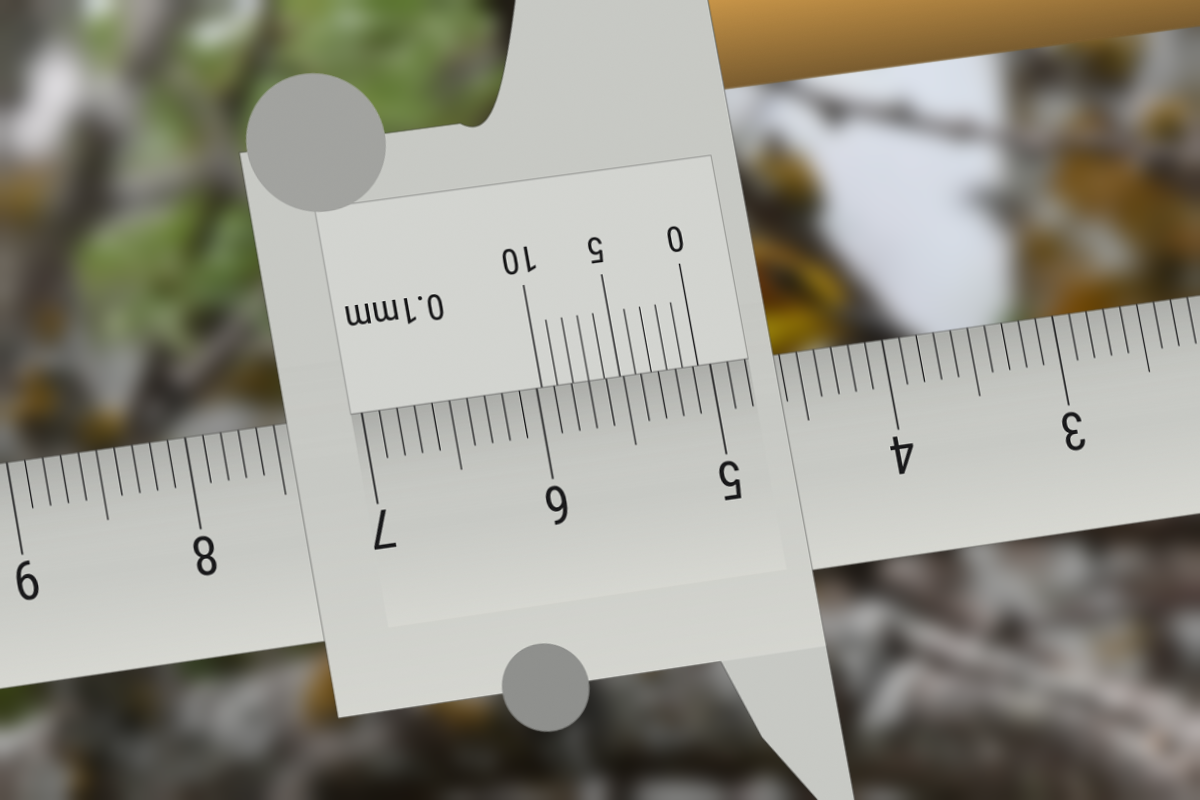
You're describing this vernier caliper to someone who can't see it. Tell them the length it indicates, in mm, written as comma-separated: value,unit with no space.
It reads 50.7,mm
